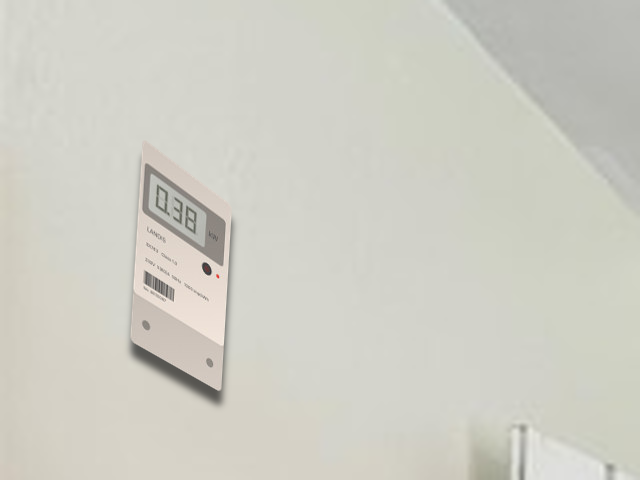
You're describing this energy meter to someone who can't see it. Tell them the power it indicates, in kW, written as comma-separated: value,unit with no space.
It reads 0.38,kW
